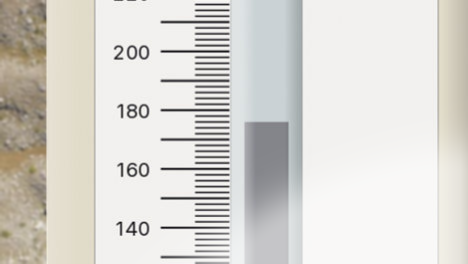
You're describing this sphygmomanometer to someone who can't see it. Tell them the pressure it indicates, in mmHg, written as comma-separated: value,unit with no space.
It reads 176,mmHg
